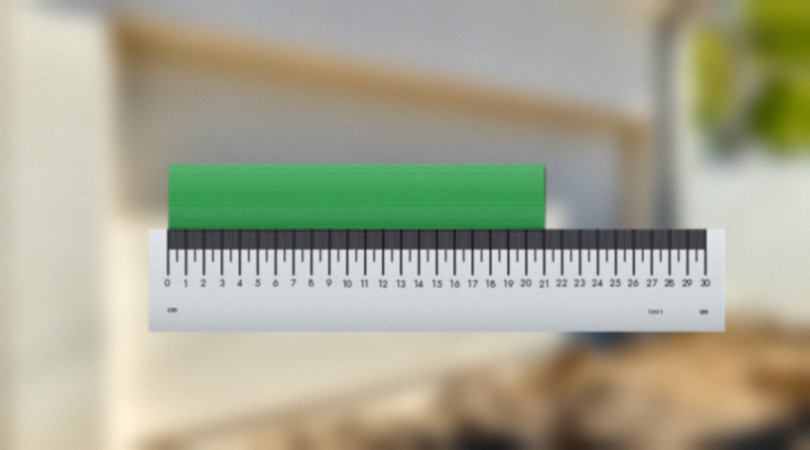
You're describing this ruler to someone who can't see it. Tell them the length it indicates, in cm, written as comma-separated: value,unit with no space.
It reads 21,cm
